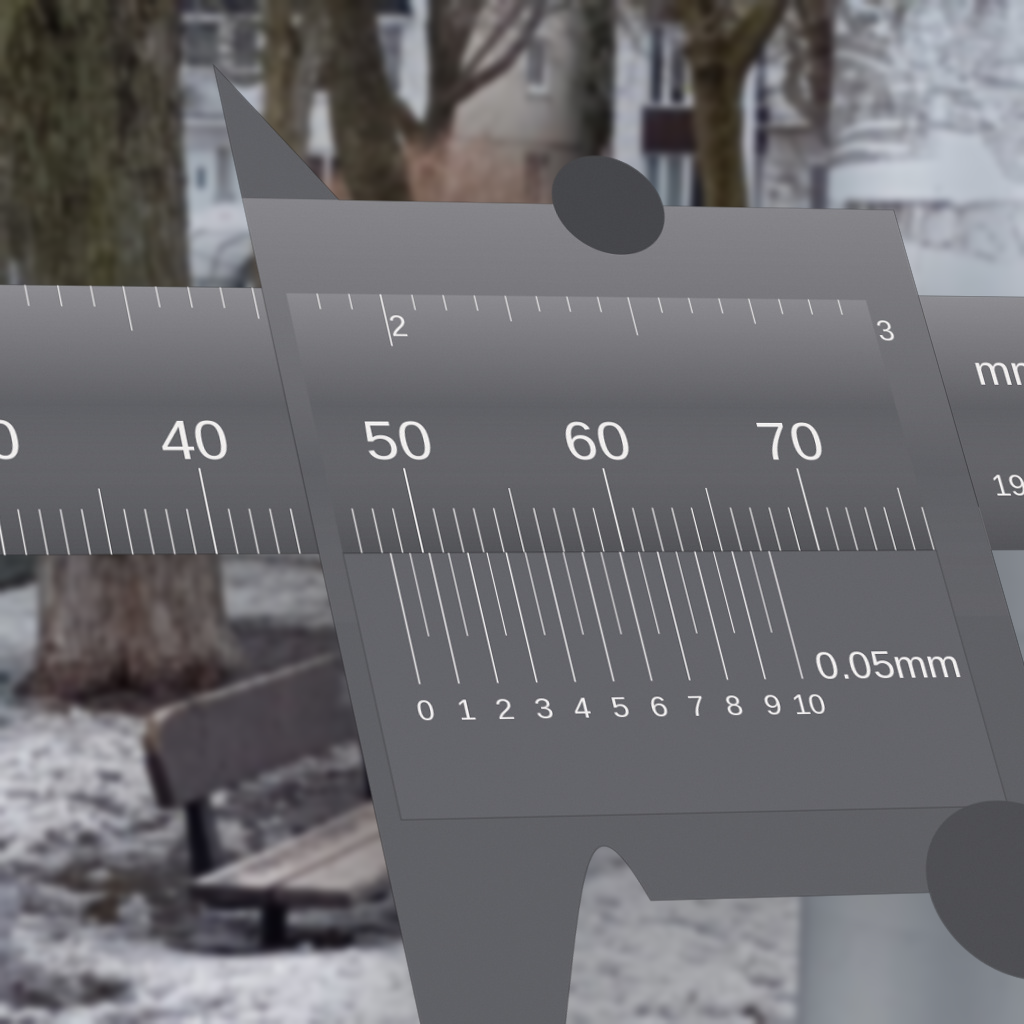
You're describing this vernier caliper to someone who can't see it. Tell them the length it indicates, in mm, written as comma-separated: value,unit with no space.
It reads 48.4,mm
